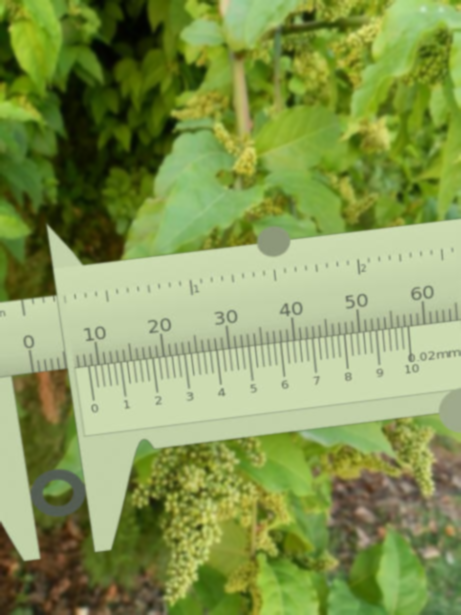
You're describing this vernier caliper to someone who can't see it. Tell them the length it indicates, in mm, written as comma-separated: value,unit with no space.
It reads 8.5,mm
